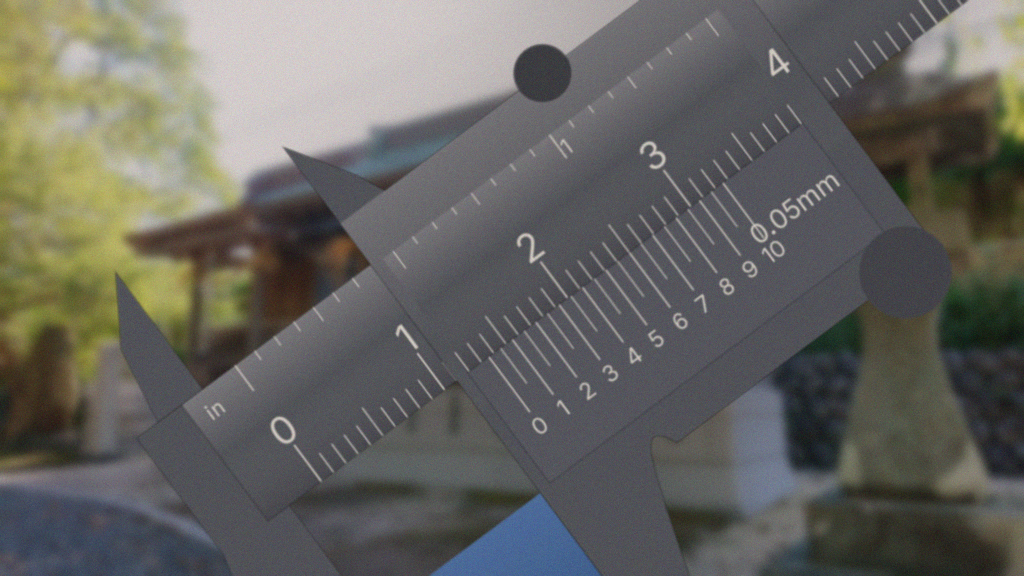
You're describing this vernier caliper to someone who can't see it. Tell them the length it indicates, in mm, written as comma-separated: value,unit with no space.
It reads 13.6,mm
